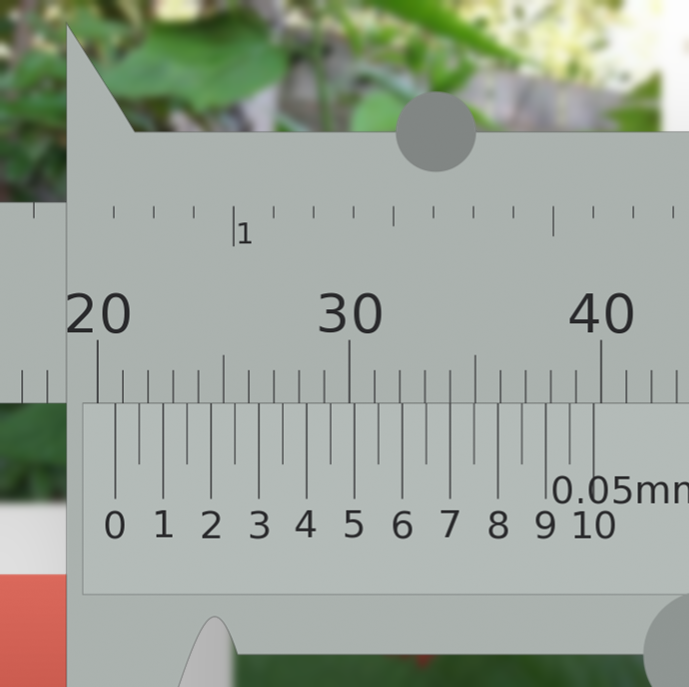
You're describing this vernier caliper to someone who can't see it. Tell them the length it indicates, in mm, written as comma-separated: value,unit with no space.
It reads 20.70,mm
